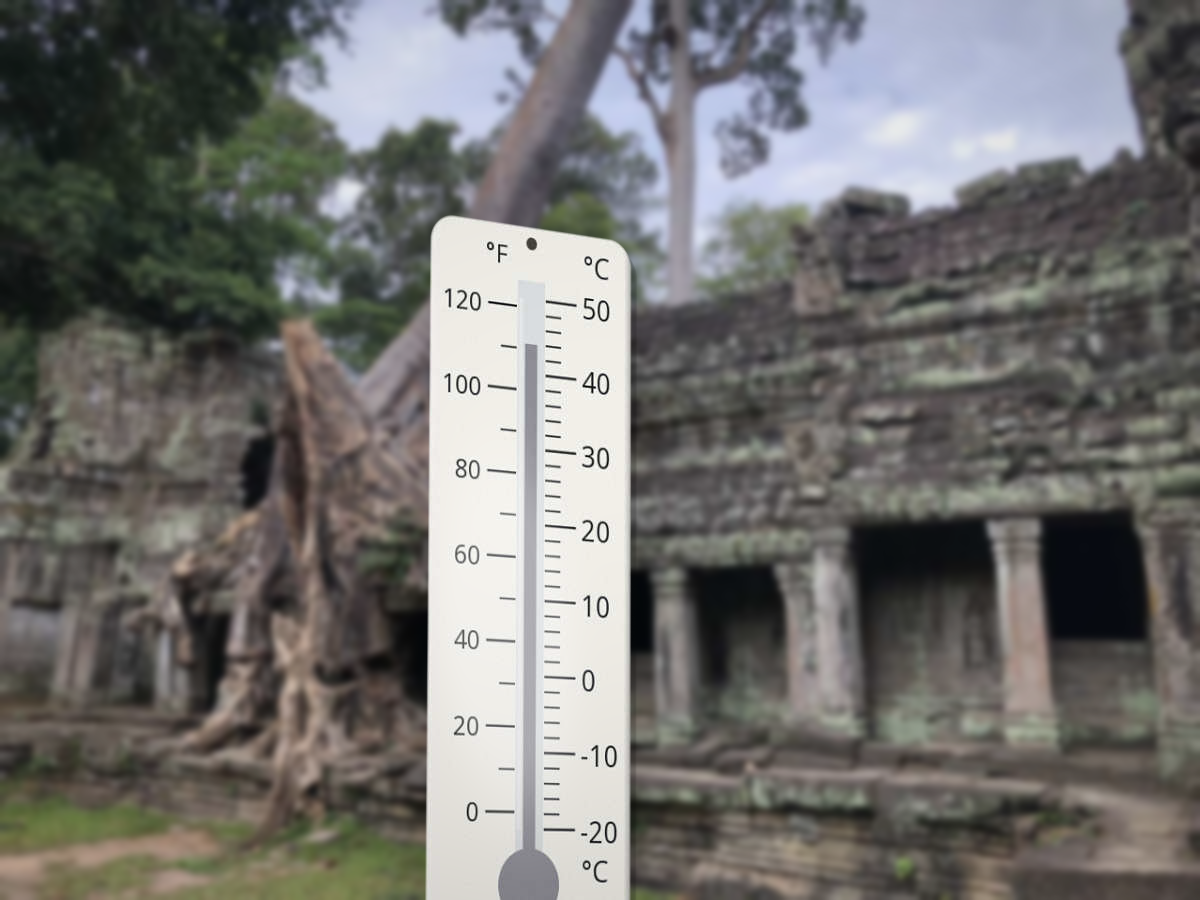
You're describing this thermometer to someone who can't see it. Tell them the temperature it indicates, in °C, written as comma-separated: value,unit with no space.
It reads 44,°C
